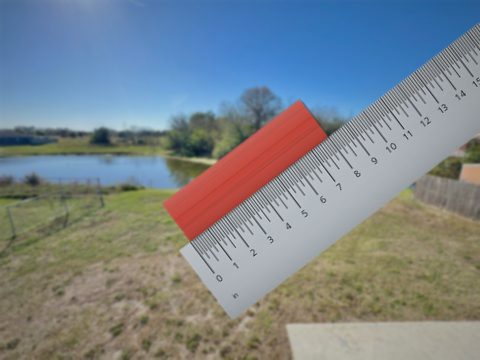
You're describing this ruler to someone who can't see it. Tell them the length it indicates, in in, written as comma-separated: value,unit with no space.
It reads 8,in
